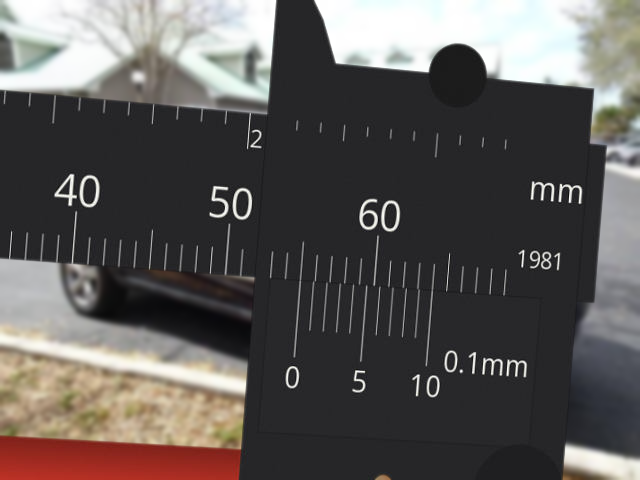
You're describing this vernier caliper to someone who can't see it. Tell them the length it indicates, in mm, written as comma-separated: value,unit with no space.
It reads 55.0,mm
